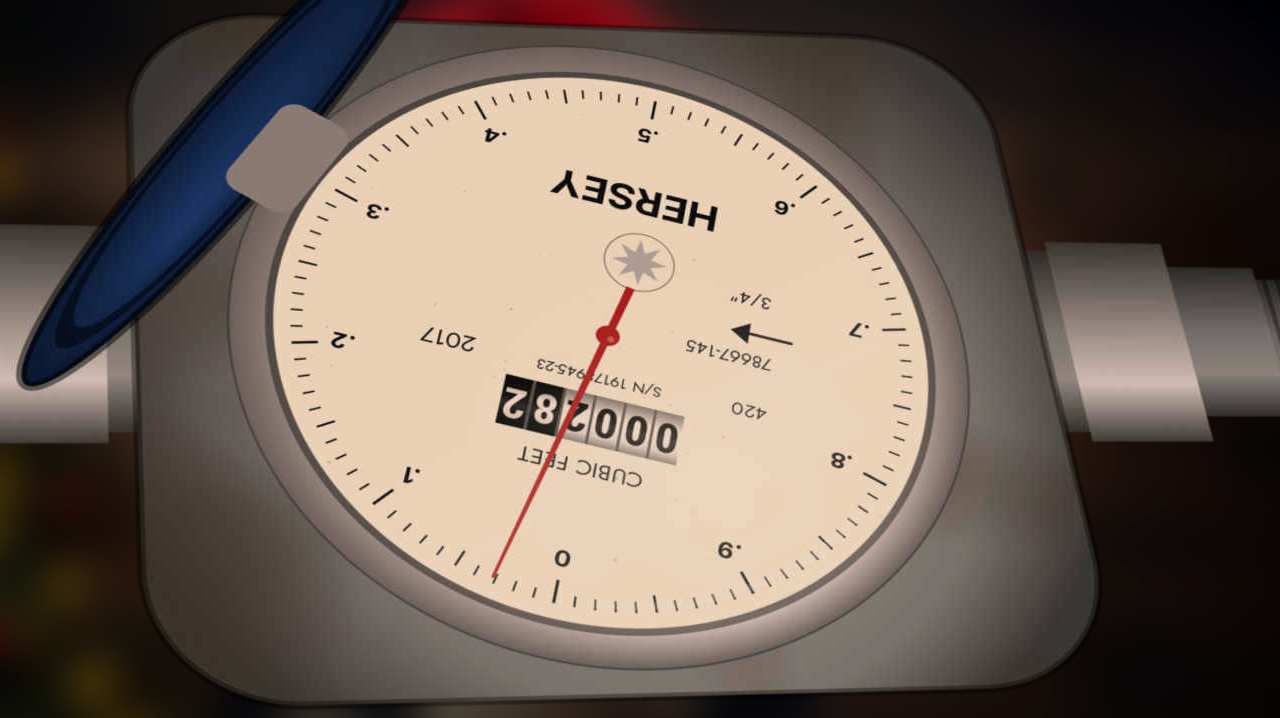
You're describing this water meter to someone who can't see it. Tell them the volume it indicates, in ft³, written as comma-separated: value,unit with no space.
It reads 282.03,ft³
